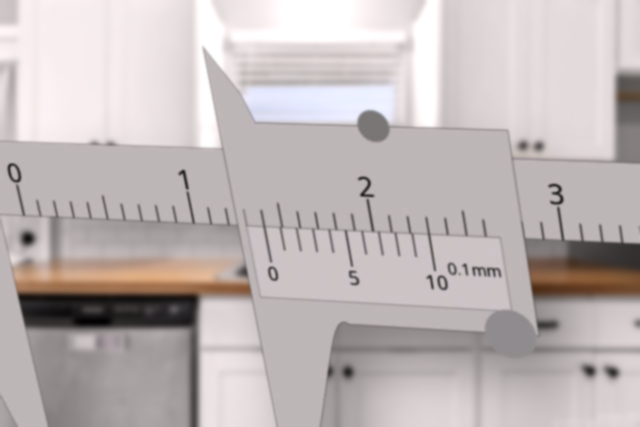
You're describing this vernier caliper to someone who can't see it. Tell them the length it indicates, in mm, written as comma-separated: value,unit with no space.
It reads 14.0,mm
